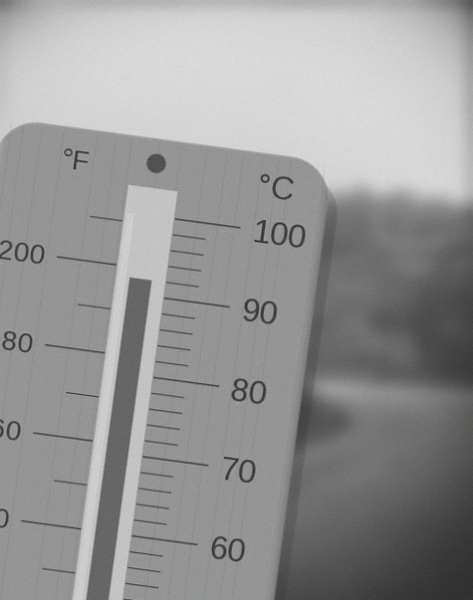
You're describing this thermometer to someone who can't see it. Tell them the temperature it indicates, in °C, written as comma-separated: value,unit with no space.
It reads 92,°C
